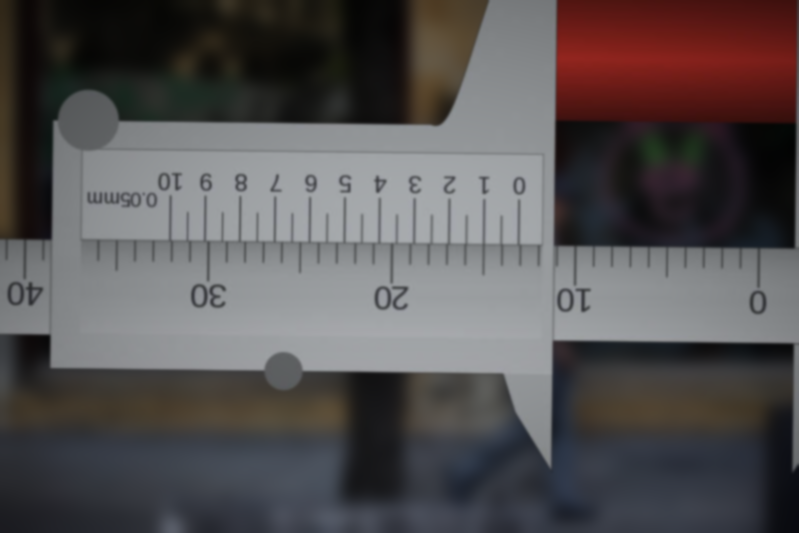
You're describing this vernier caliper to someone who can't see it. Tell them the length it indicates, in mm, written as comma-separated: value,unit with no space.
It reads 13.1,mm
